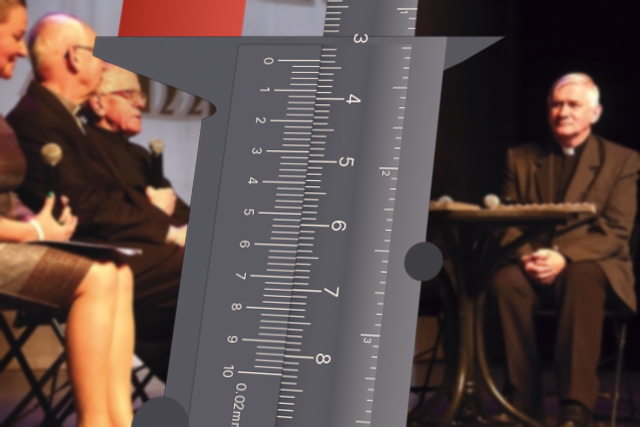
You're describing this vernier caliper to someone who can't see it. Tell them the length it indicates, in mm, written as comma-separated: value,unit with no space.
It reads 33.8,mm
